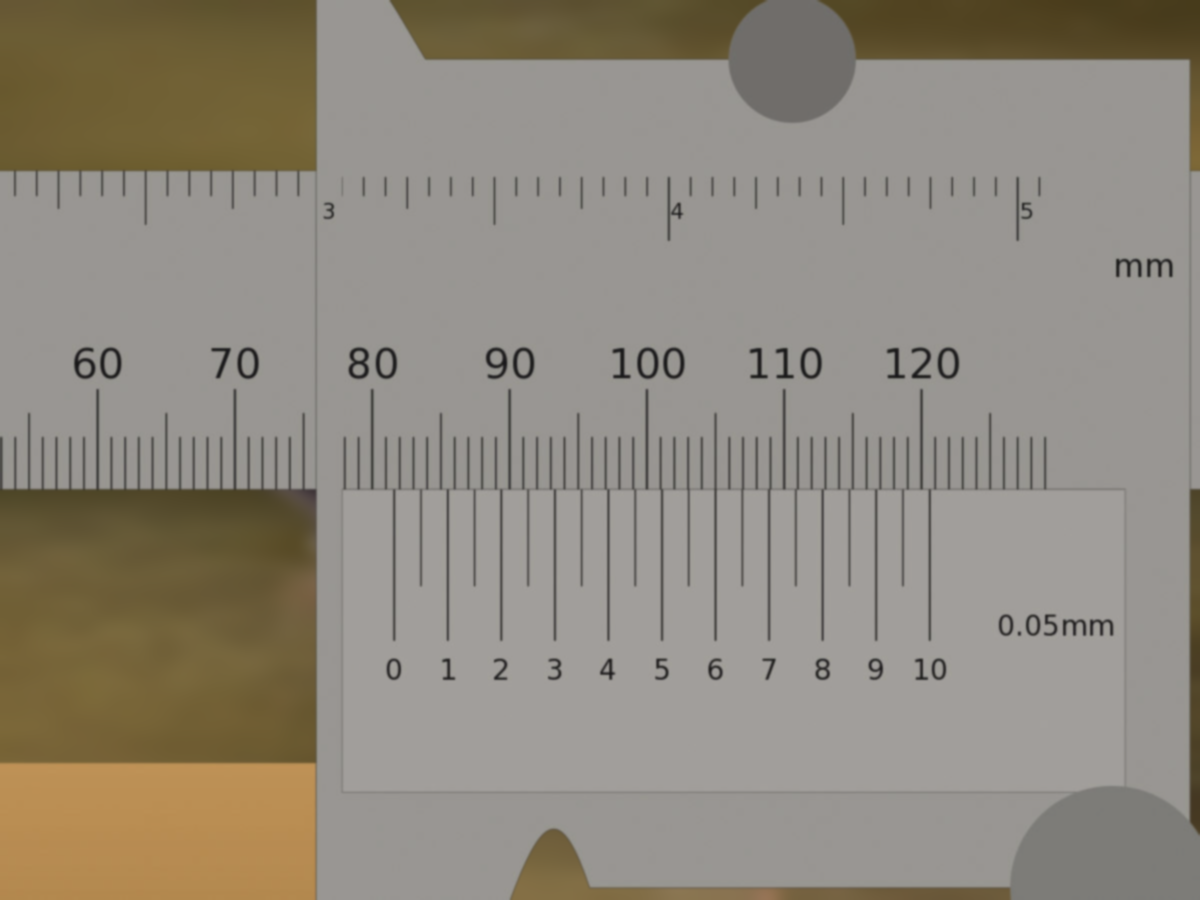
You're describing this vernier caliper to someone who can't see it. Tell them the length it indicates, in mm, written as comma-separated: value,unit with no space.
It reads 81.6,mm
